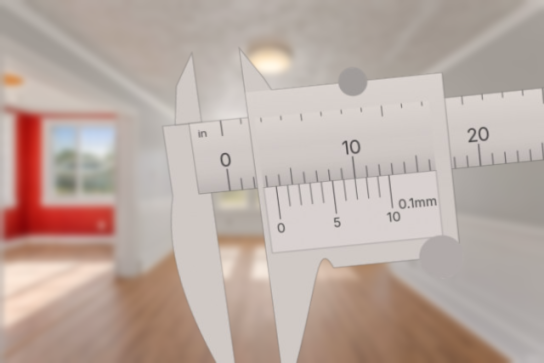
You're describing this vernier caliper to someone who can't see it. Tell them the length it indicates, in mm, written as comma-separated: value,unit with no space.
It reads 3.7,mm
